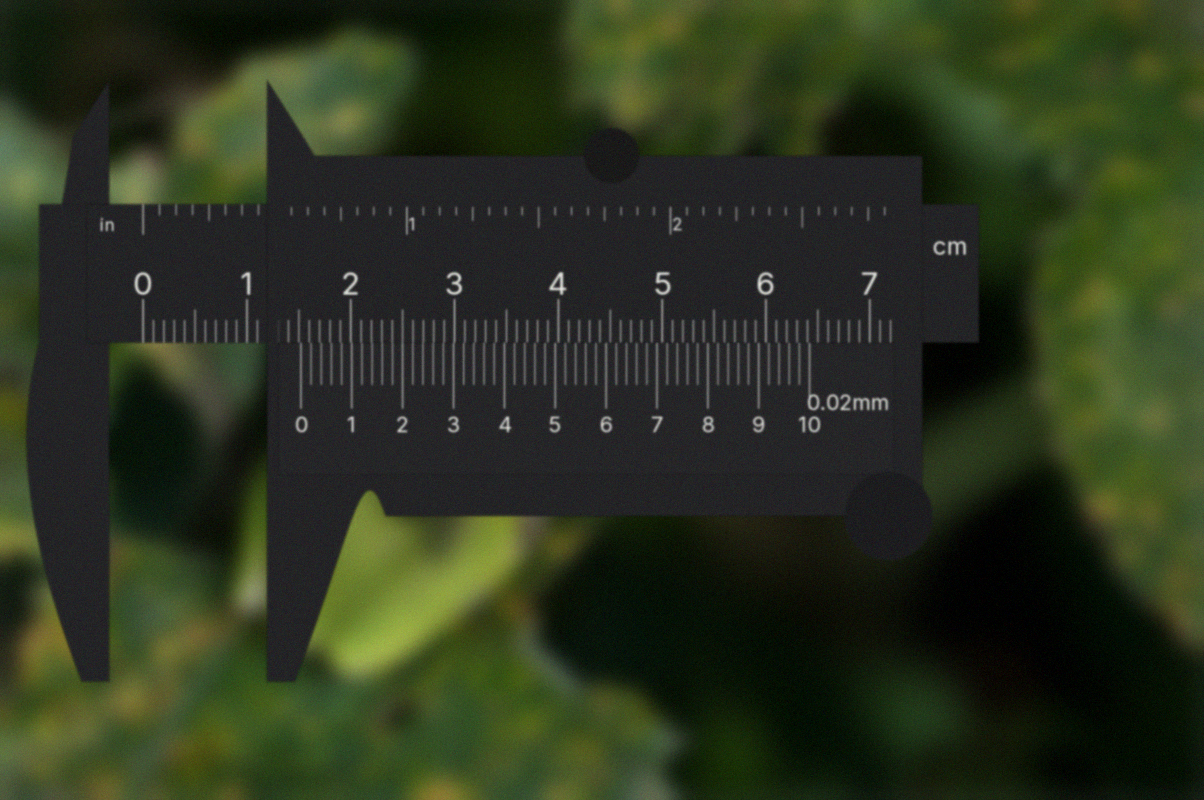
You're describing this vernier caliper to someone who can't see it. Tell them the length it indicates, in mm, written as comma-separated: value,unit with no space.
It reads 15.2,mm
